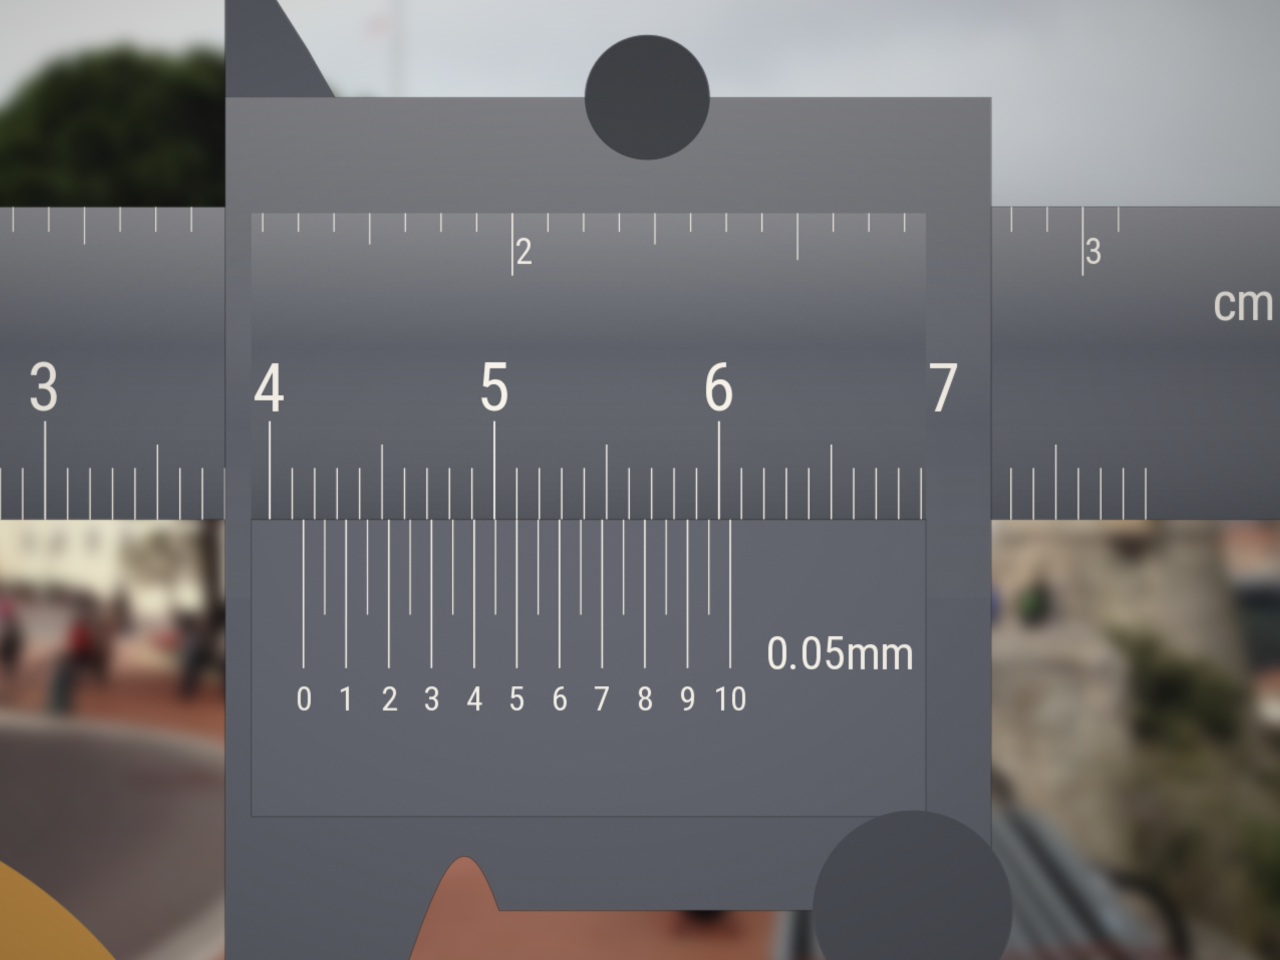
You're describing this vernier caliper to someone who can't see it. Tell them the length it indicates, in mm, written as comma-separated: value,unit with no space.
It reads 41.5,mm
